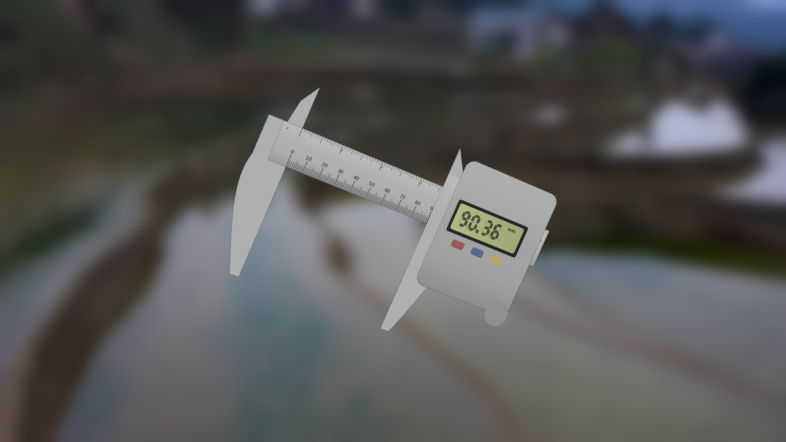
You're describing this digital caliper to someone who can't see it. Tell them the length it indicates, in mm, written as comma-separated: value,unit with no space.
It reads 90.36,mm
